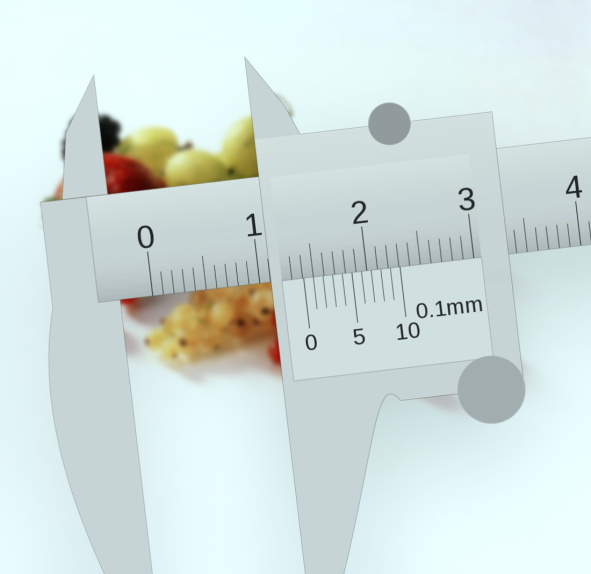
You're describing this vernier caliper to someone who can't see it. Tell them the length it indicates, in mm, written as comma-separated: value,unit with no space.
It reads 14.1,mm
